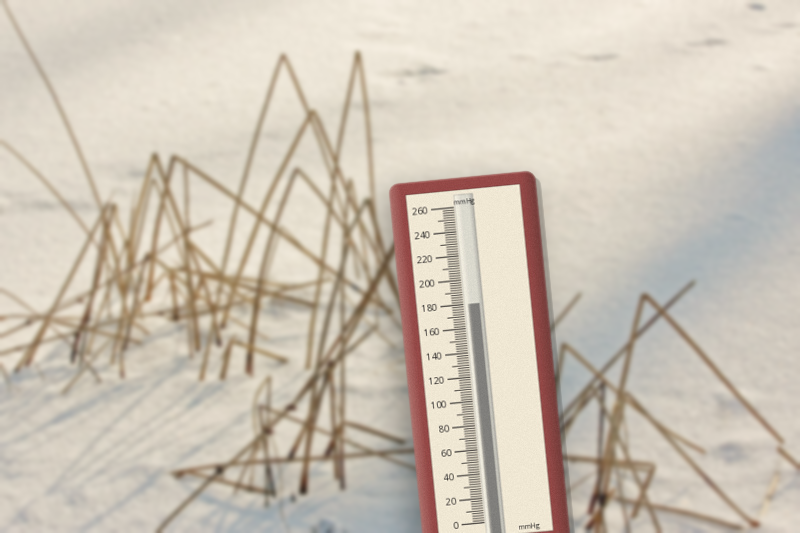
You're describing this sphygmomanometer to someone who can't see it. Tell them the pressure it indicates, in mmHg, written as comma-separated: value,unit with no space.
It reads 180,mmHg
